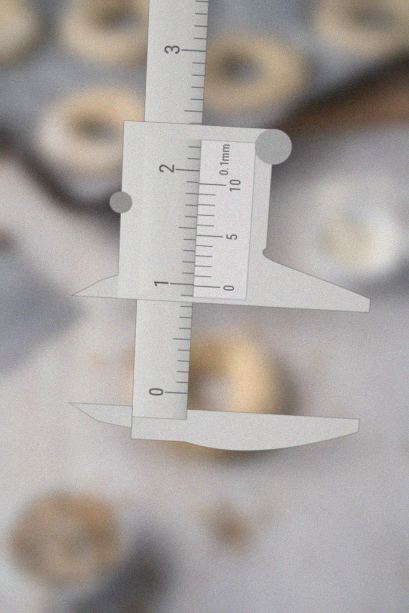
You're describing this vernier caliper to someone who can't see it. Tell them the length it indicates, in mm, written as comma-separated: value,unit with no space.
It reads 9.9,mm
